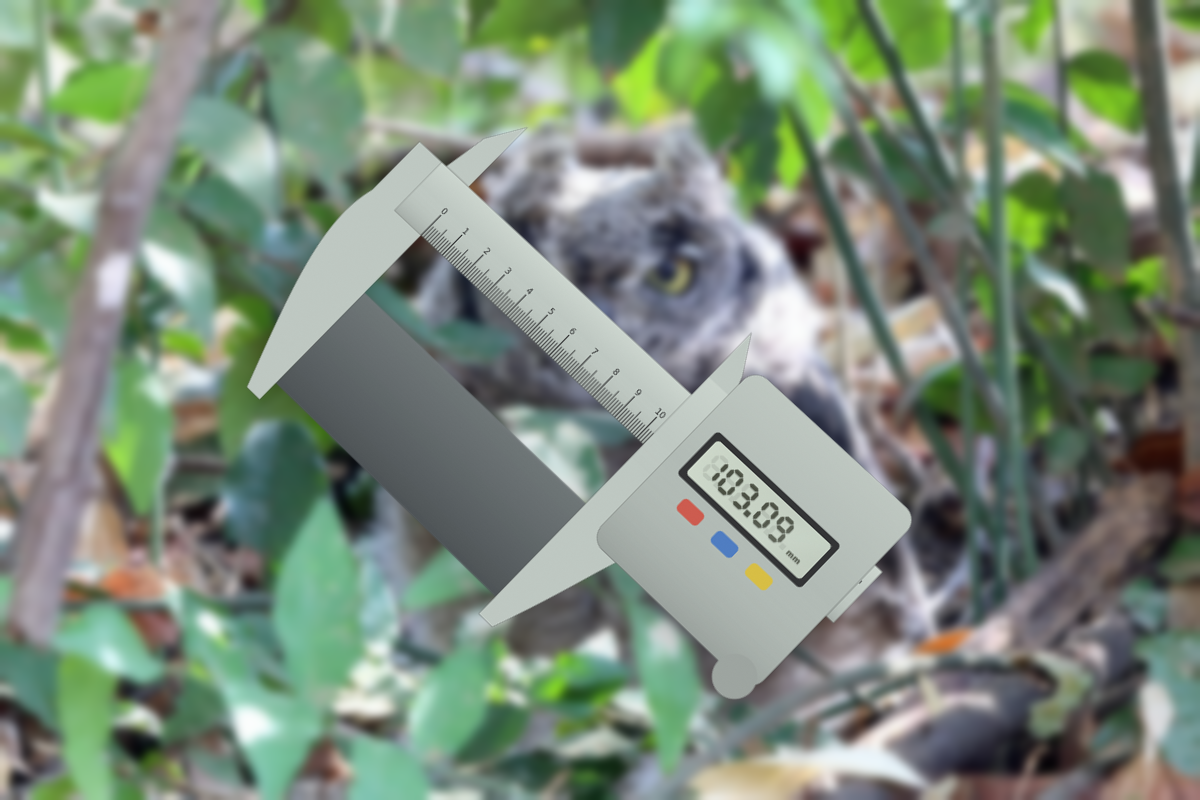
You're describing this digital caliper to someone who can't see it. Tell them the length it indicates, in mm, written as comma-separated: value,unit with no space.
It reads 103.09,mm
